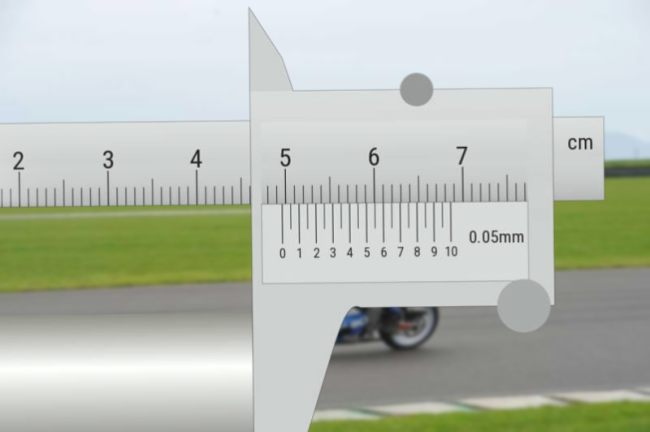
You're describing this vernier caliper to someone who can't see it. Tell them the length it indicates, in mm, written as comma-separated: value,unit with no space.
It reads 49.6,mm
